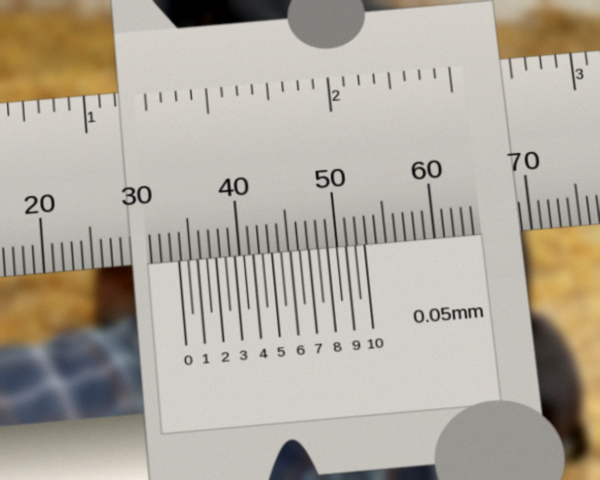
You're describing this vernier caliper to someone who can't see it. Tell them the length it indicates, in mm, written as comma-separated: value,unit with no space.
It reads 33.8,mm
